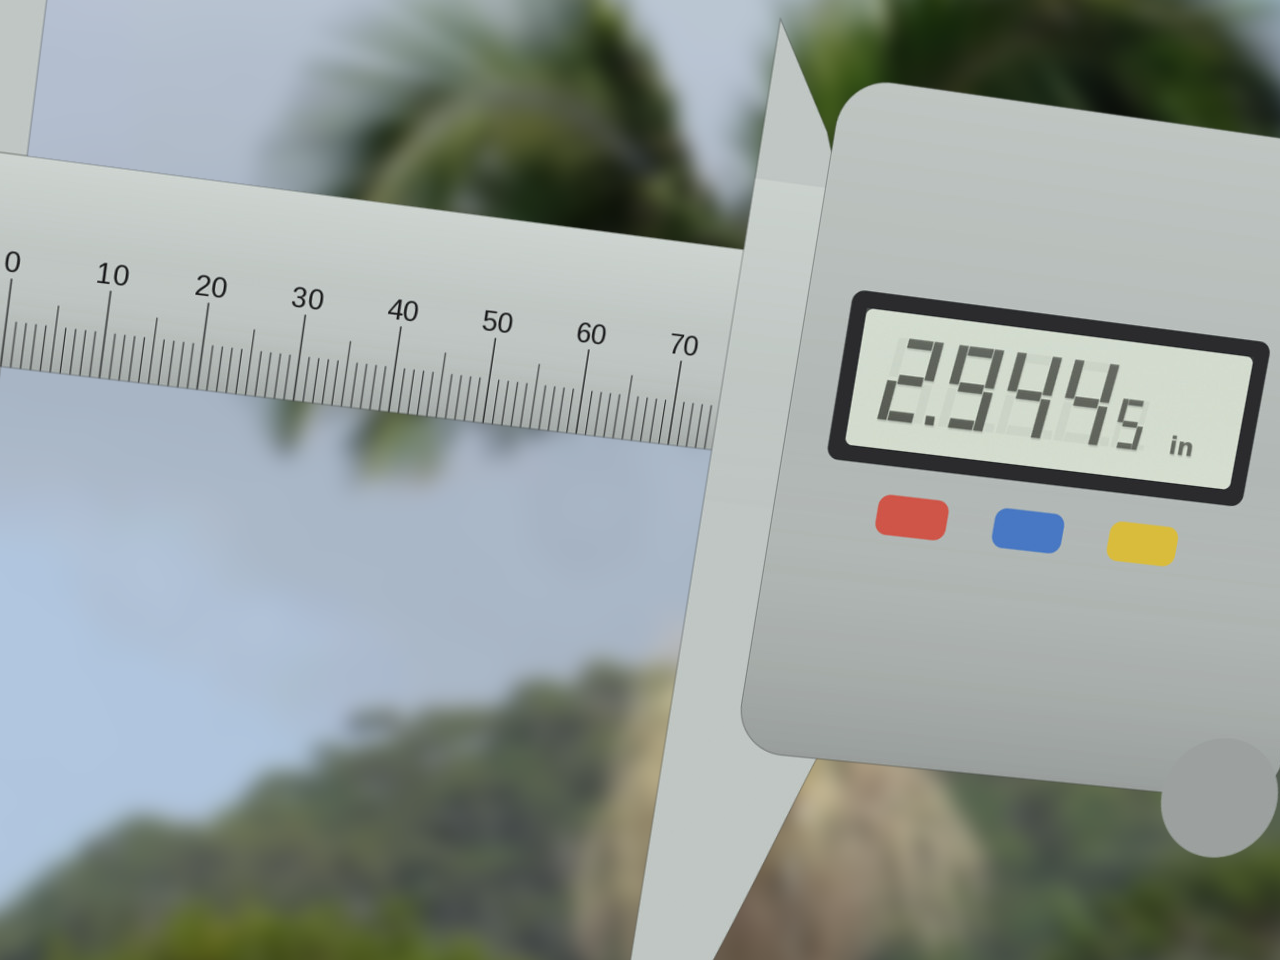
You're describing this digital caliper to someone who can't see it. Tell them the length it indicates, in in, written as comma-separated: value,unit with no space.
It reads 2.9445,in
